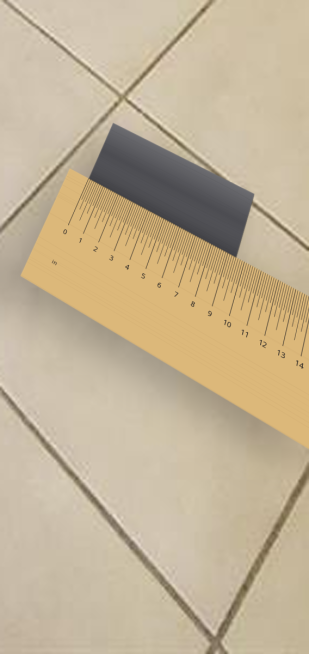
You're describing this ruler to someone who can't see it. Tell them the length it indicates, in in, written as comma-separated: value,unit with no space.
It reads 9.5,in
